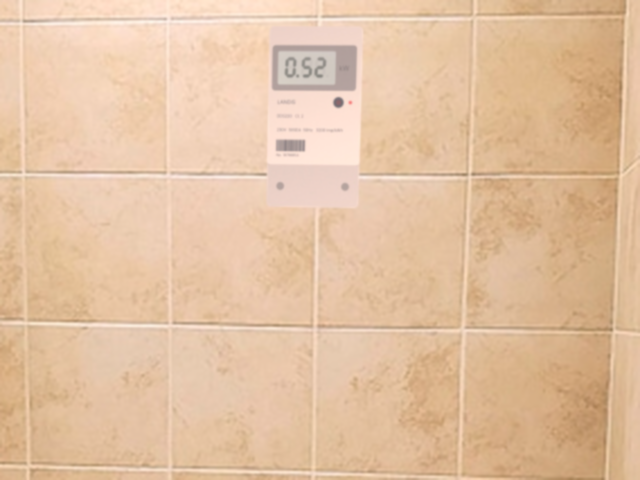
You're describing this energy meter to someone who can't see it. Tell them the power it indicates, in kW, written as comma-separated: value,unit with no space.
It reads 0.52,kW
